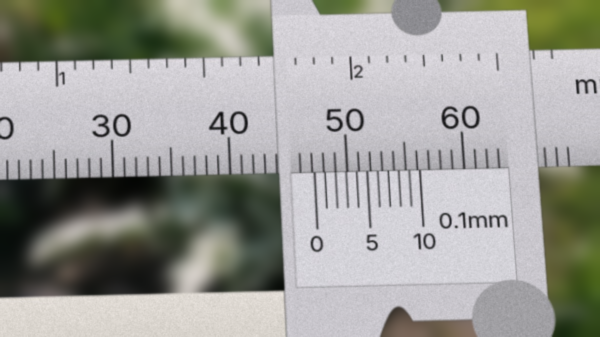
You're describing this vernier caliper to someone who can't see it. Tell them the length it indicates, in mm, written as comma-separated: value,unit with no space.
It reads 47.2,mm
